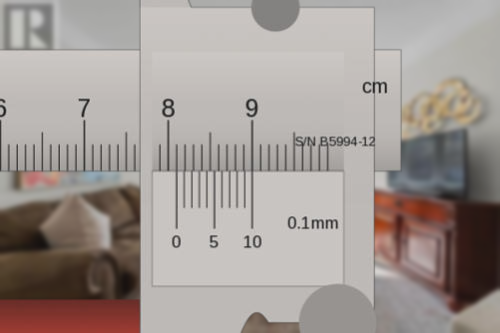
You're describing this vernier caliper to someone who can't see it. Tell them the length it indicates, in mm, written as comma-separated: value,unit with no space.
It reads 81.0,mm
